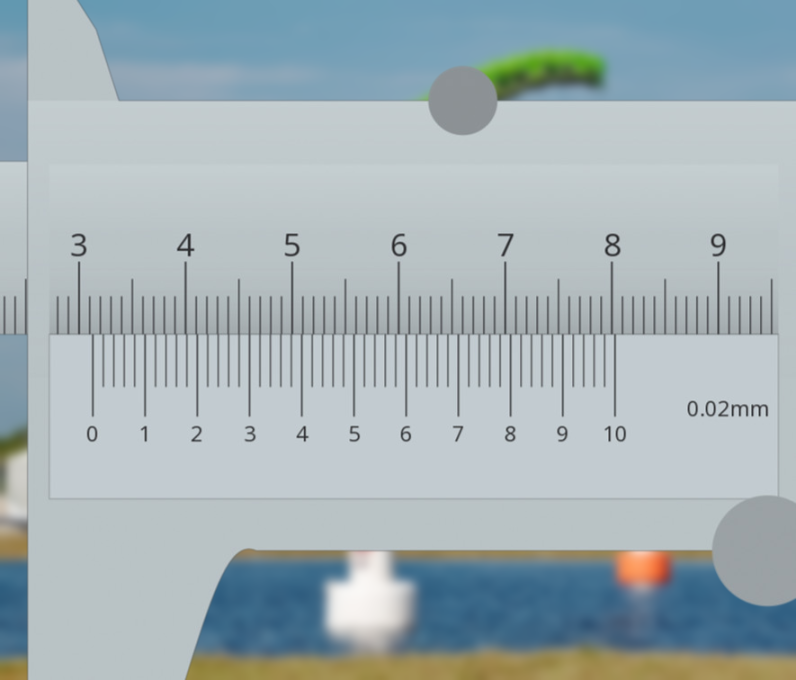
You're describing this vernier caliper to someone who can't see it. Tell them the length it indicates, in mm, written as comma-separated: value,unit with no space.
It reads 31.3,mm
